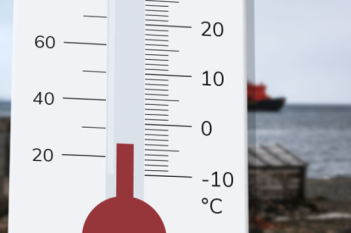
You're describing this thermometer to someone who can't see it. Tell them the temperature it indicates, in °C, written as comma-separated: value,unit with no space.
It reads -4,°C
